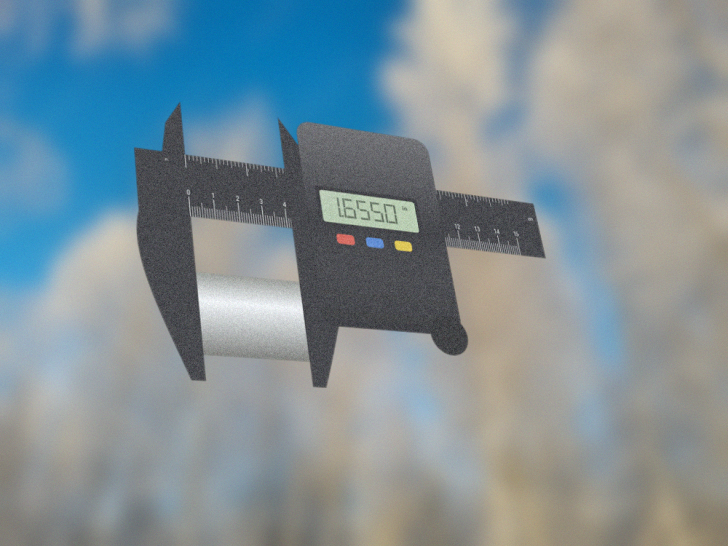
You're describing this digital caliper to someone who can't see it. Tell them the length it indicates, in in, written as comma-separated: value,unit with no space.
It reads 1.6550,in
